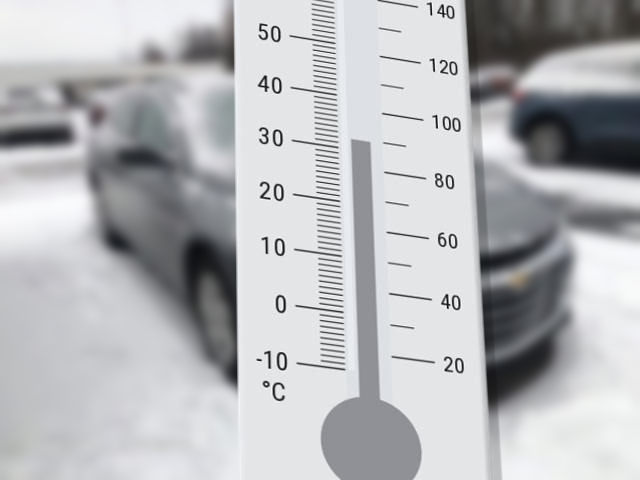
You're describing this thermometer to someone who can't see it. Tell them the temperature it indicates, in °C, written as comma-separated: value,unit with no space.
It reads 32,°C
